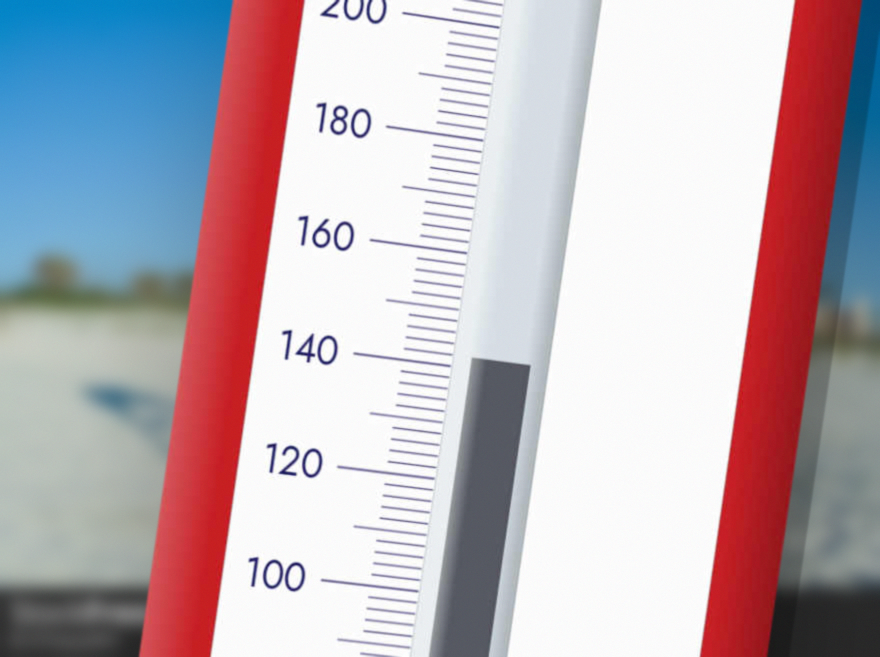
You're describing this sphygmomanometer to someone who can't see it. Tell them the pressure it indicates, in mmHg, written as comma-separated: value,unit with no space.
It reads 142,mmHg
